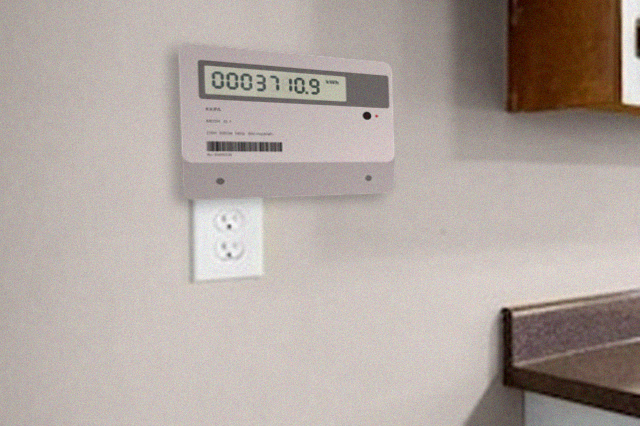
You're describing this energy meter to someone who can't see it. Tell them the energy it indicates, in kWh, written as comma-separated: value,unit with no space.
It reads 3710.9,kWh
